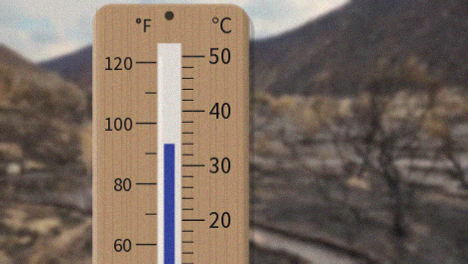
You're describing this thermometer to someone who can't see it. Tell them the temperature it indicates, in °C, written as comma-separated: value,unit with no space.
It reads 34,°C
